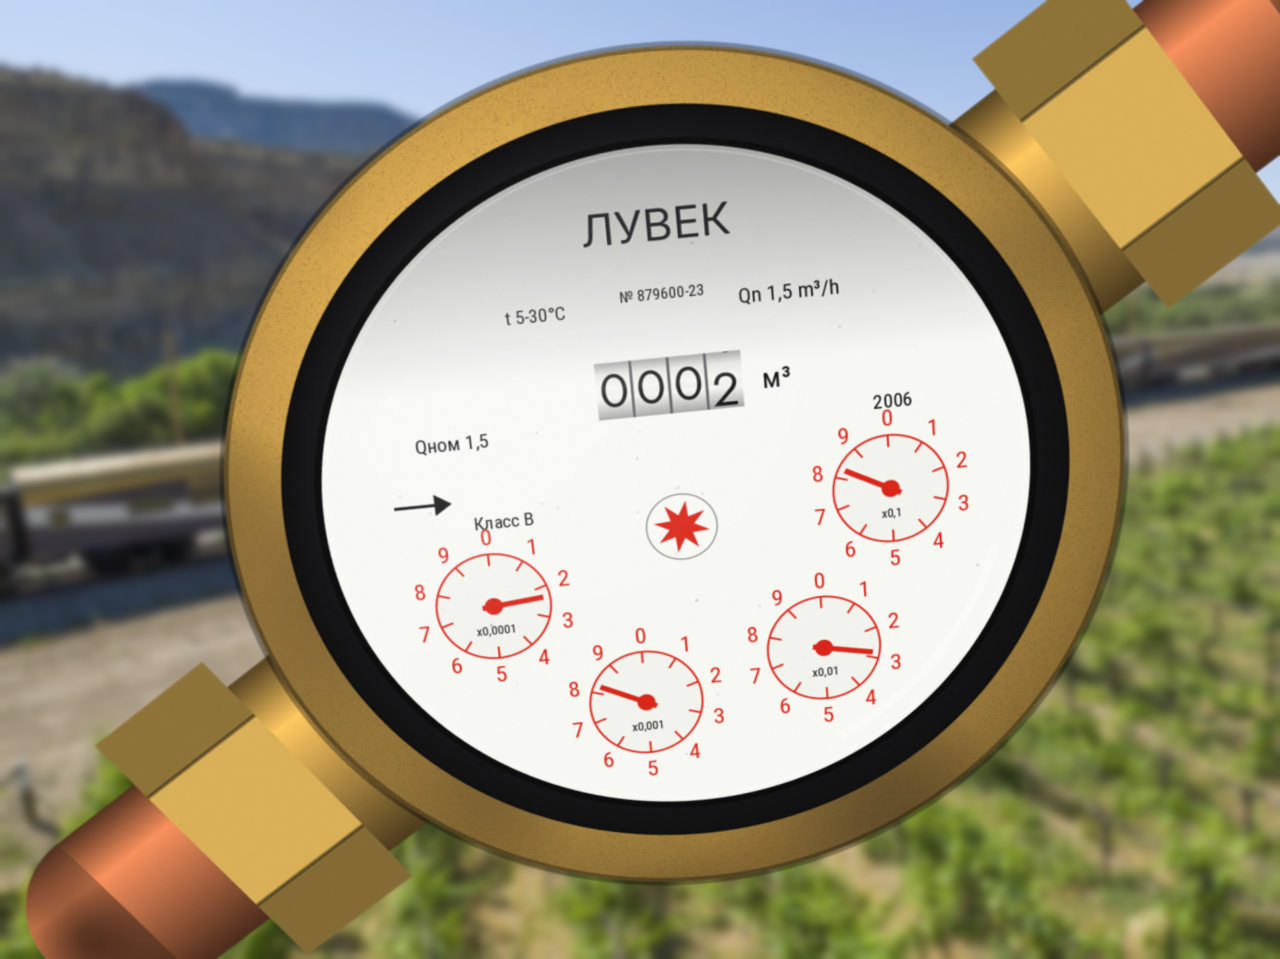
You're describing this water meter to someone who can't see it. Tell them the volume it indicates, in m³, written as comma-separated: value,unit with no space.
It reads 1.8282,m³
